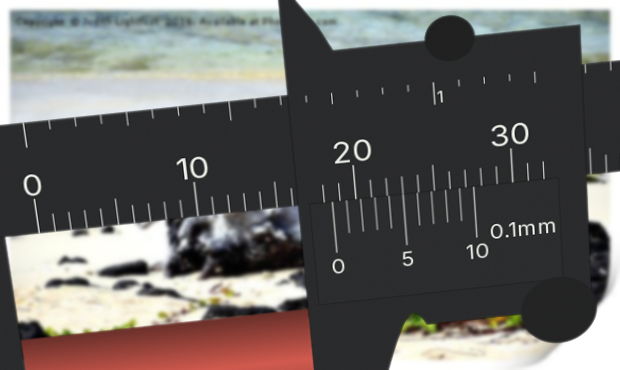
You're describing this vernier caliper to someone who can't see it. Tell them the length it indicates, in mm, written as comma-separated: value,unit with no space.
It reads 18.5,mm
